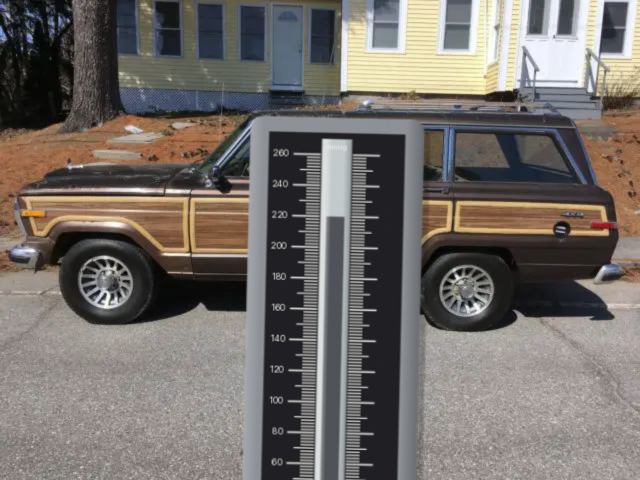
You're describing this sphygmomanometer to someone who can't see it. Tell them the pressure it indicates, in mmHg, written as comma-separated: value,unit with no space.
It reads 220,mmHg
